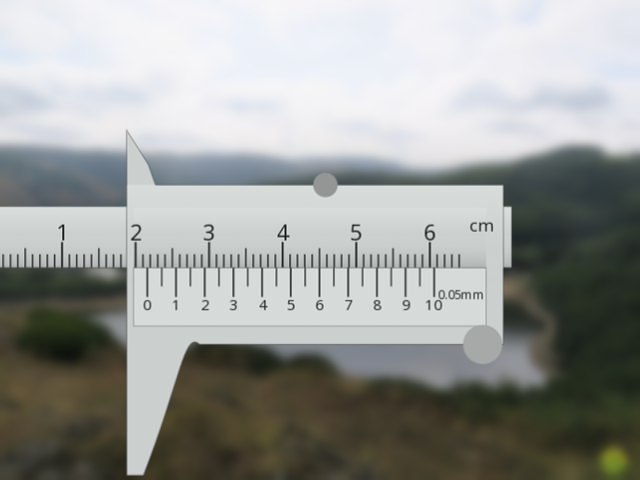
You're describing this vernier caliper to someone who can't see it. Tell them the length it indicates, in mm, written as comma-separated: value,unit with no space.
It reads 21.6,mm
